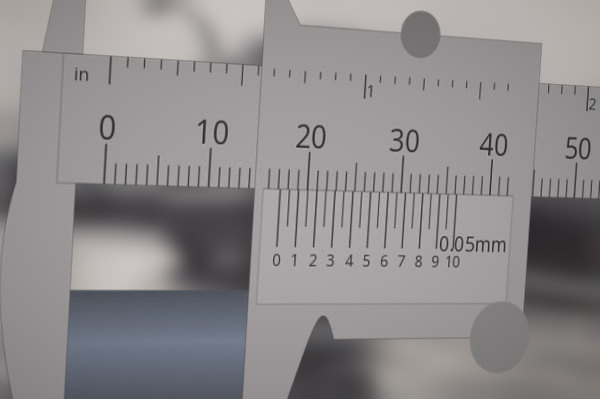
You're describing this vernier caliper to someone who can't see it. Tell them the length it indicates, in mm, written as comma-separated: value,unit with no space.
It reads 17.2,mm
